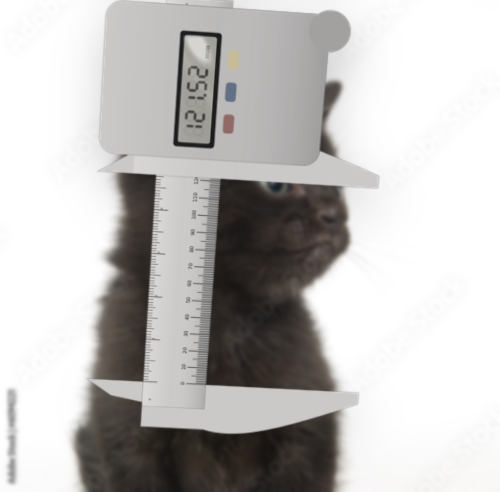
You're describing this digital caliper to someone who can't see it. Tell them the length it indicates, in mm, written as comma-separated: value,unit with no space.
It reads 121.52,mm
